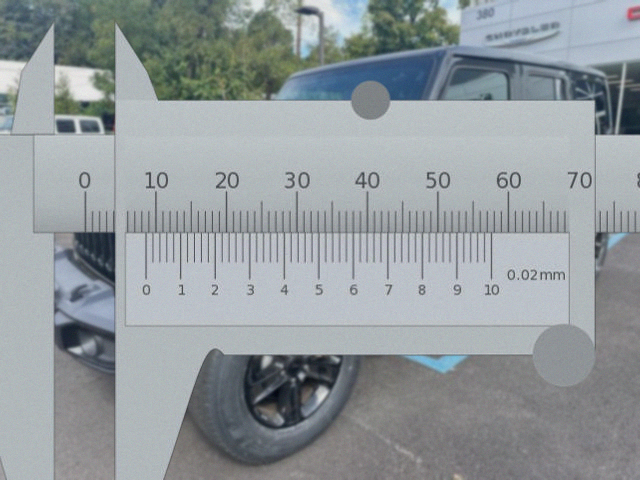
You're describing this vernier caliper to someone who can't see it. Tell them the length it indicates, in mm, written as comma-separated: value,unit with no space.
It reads 8.6,mm
